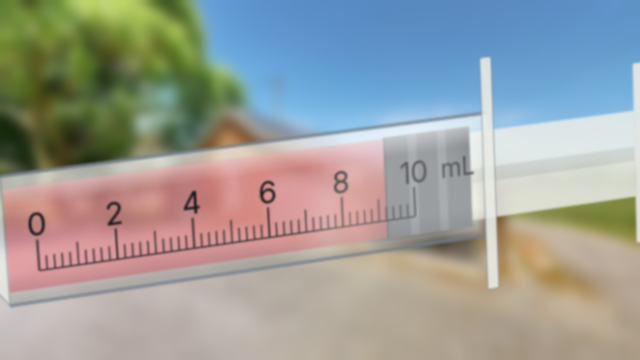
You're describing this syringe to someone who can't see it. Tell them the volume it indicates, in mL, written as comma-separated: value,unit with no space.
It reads 9.2,mL
